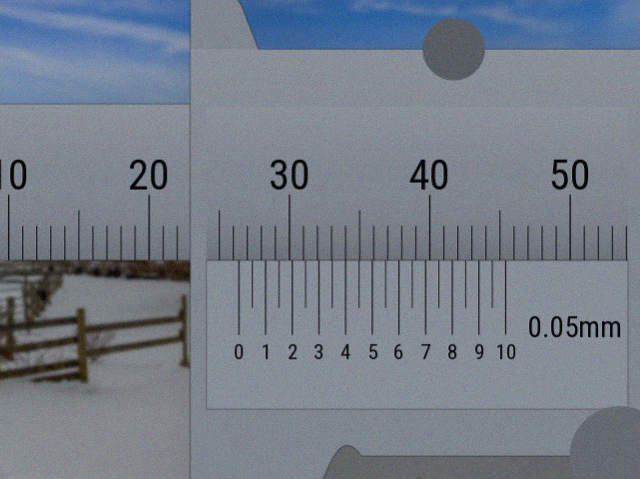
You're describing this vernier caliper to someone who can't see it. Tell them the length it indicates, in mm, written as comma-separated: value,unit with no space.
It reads 26.4,mm
